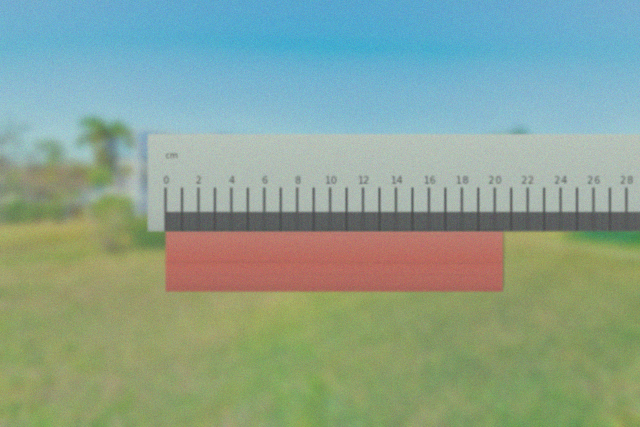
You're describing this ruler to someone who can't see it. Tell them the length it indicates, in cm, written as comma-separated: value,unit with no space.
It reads 20.5,cm
